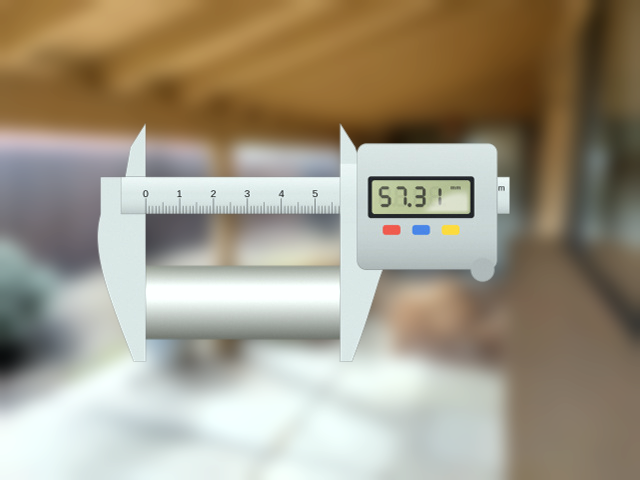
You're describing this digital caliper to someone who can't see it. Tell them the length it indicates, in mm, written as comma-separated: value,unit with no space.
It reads 57.31,mm
